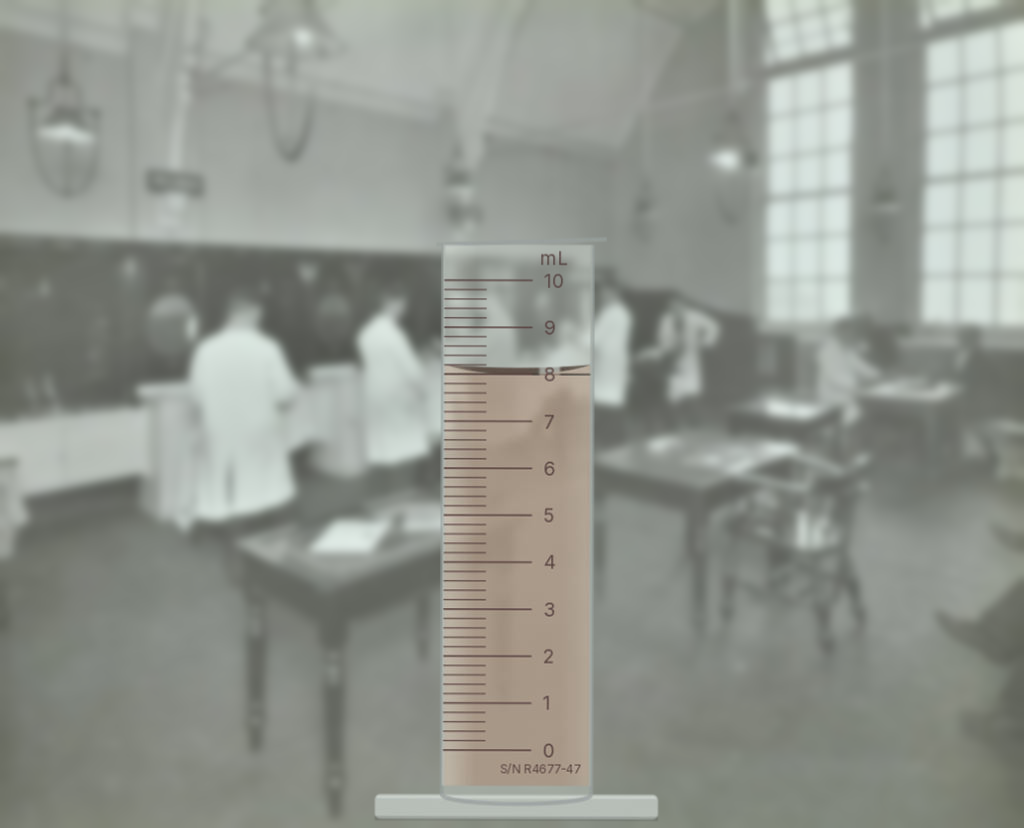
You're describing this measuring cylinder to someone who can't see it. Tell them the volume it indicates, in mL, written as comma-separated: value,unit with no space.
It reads 8,mL
